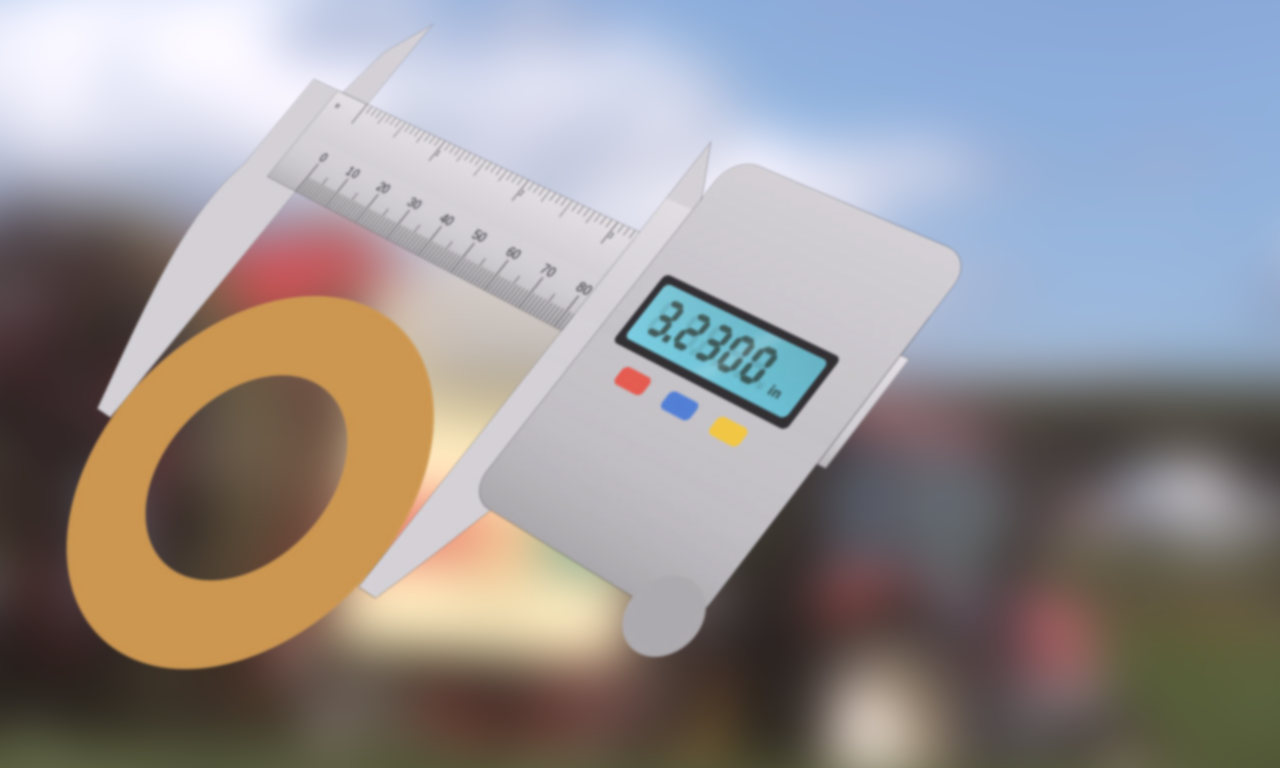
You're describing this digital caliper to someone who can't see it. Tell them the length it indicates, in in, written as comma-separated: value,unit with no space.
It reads 3.2300,in
